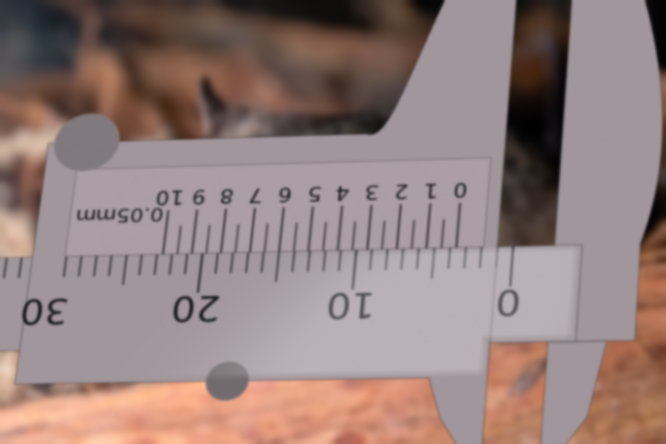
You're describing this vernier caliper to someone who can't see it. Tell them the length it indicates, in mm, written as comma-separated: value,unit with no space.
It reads 3.6,mm
